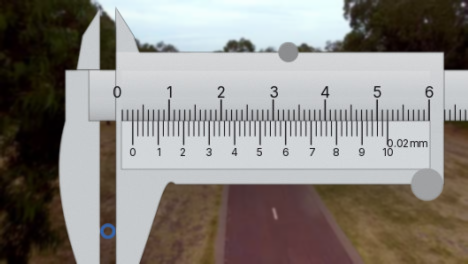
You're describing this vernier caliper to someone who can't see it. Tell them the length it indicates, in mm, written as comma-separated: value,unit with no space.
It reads 3.0,mm
